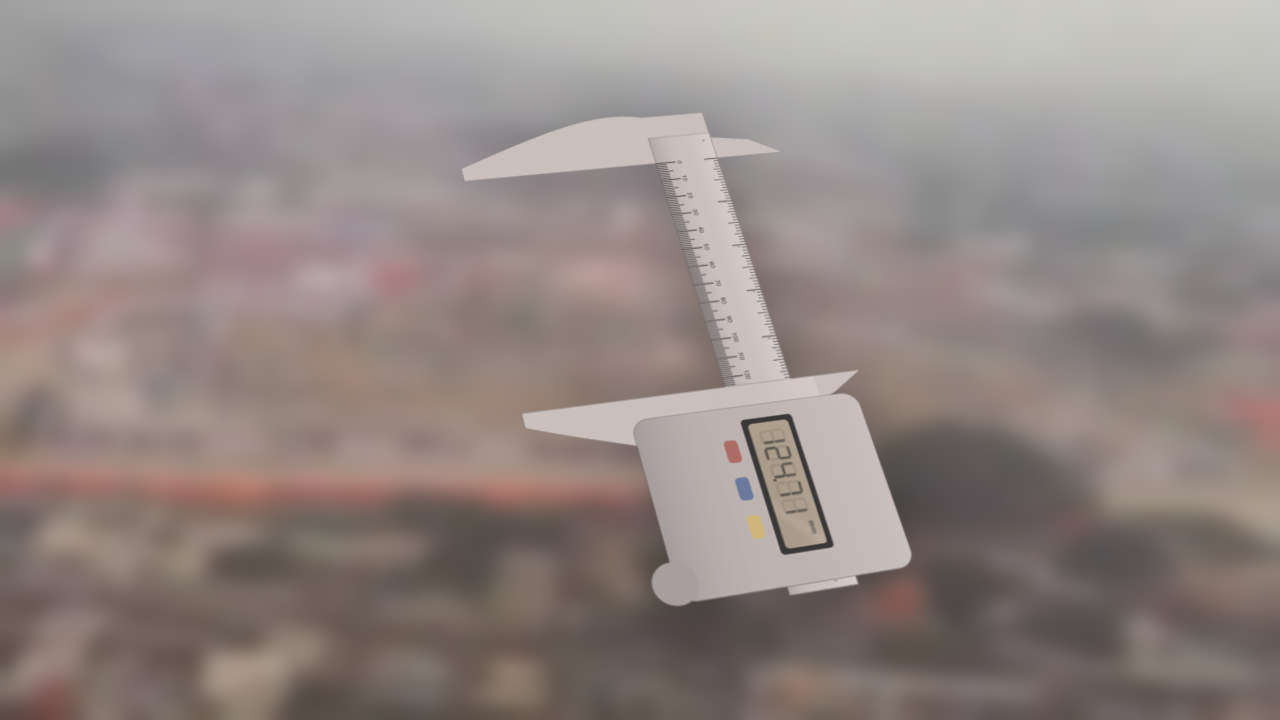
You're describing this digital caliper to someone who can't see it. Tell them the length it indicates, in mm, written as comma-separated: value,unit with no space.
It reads 124.71,mm
